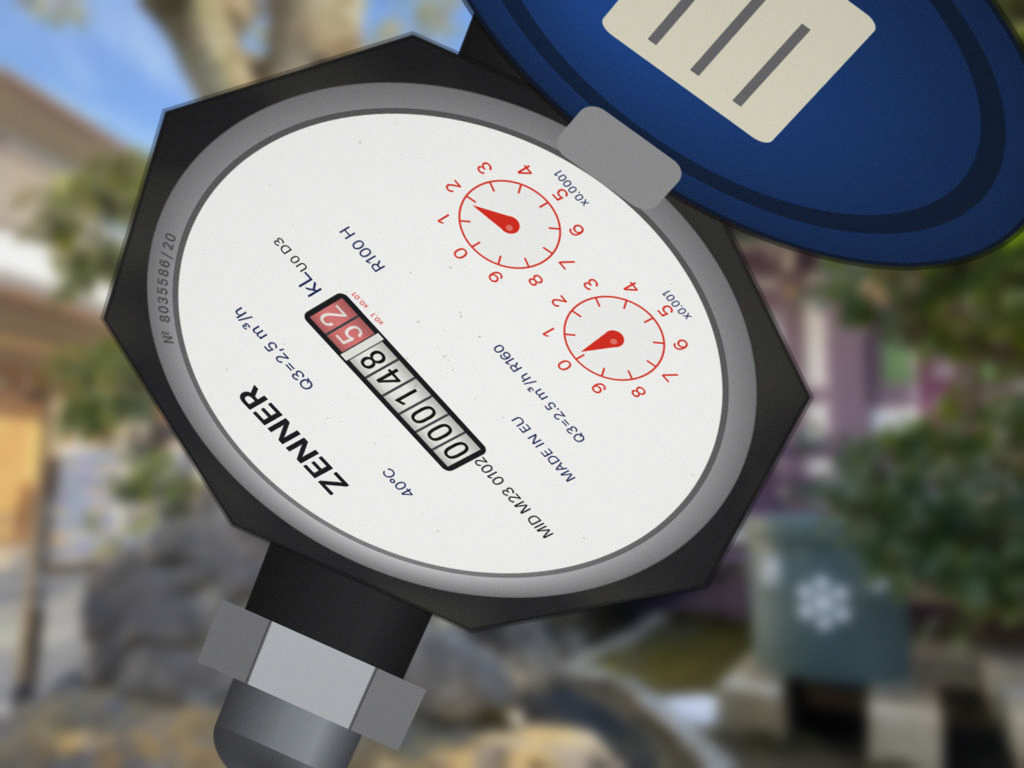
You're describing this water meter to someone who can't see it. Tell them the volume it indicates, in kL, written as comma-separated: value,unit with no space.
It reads 148.5201,kL
